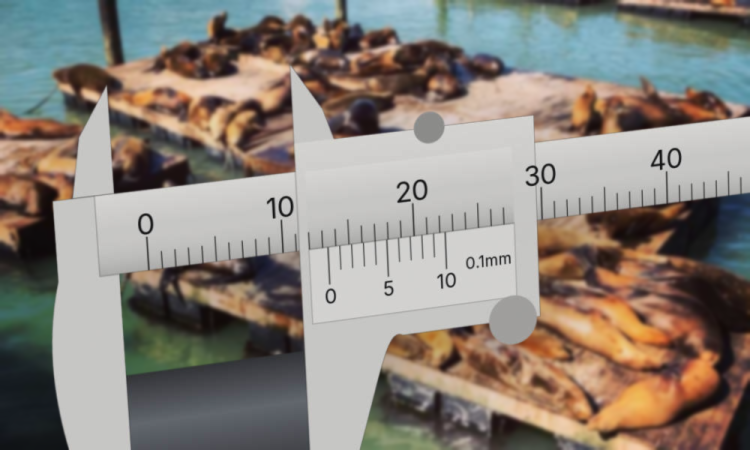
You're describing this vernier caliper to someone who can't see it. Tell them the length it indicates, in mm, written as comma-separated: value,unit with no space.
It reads 13.4,mm
